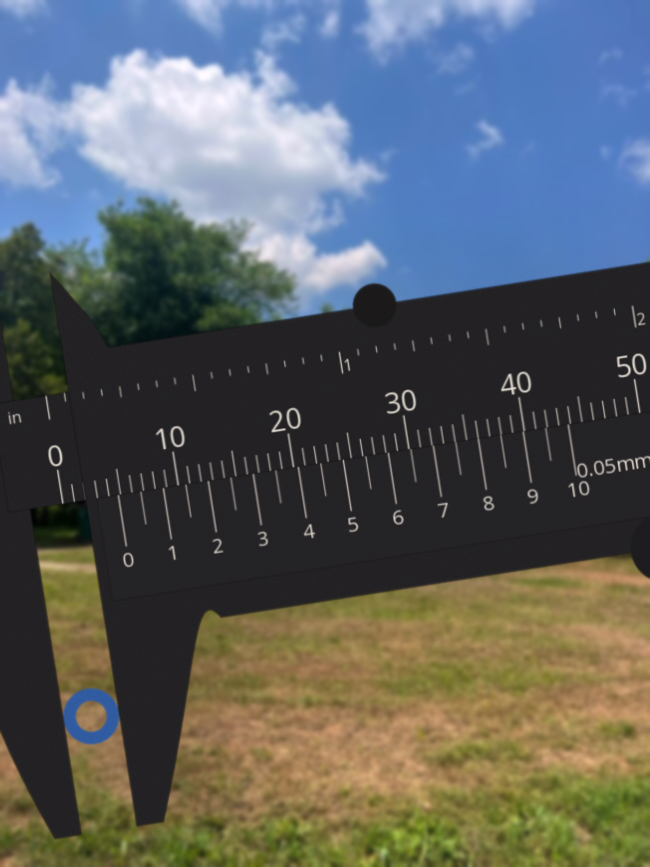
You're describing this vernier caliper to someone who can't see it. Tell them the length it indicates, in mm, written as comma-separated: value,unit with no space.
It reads 4.8,mm
